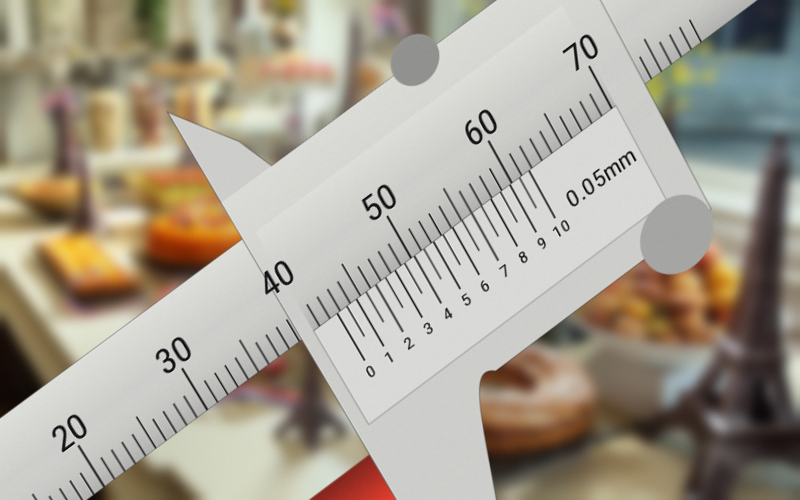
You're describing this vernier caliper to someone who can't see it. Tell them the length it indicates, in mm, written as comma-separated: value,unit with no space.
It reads 42.7,mm
